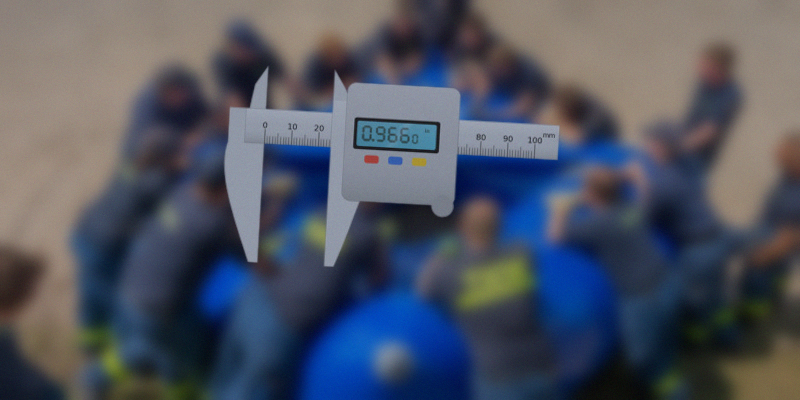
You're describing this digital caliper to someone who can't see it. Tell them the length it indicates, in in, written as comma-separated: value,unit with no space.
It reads 0.9660,in
